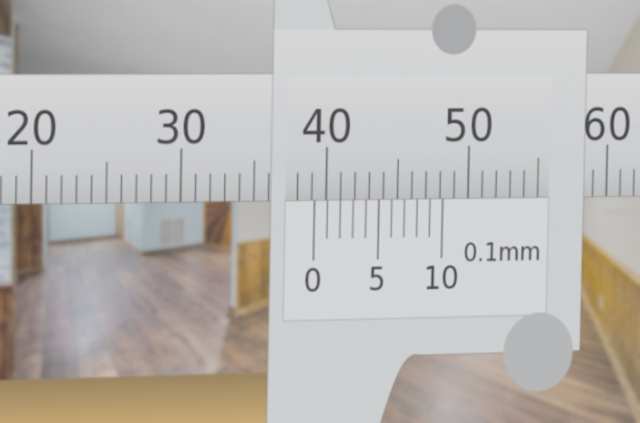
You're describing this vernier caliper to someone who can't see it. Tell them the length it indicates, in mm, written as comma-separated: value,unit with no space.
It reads 39.2,mm
